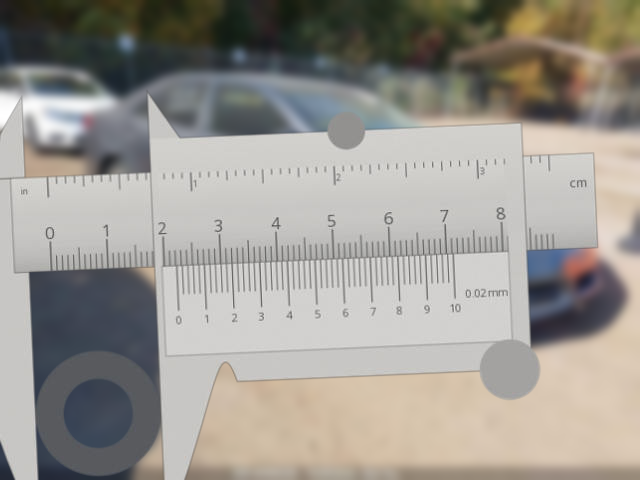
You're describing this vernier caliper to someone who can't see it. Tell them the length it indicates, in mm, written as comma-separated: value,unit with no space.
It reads 22.2,mm
